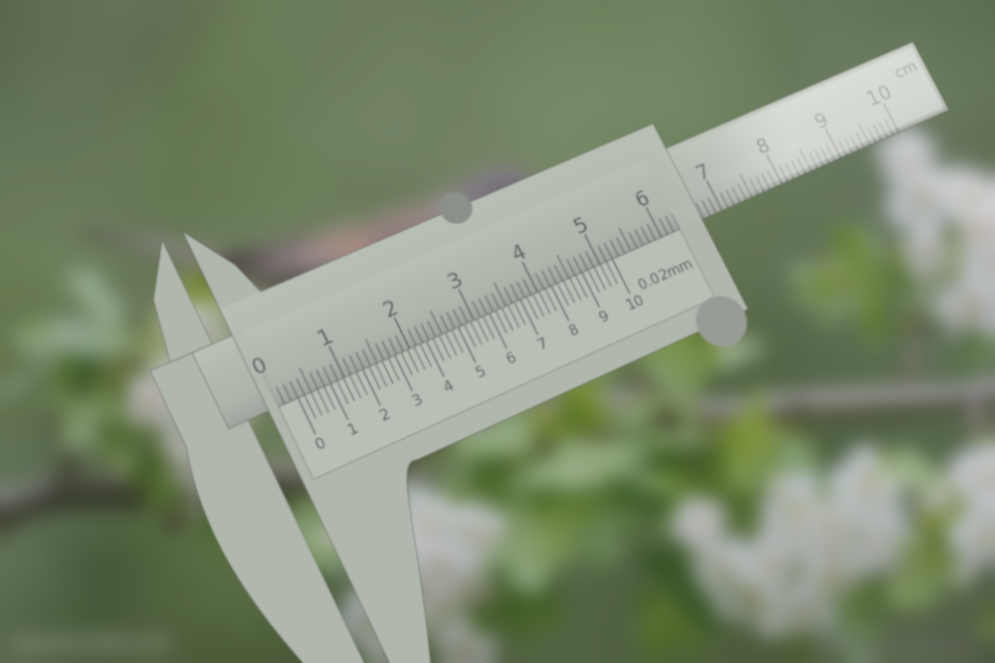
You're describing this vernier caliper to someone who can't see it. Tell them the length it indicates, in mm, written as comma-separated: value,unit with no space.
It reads 3.0,mm
